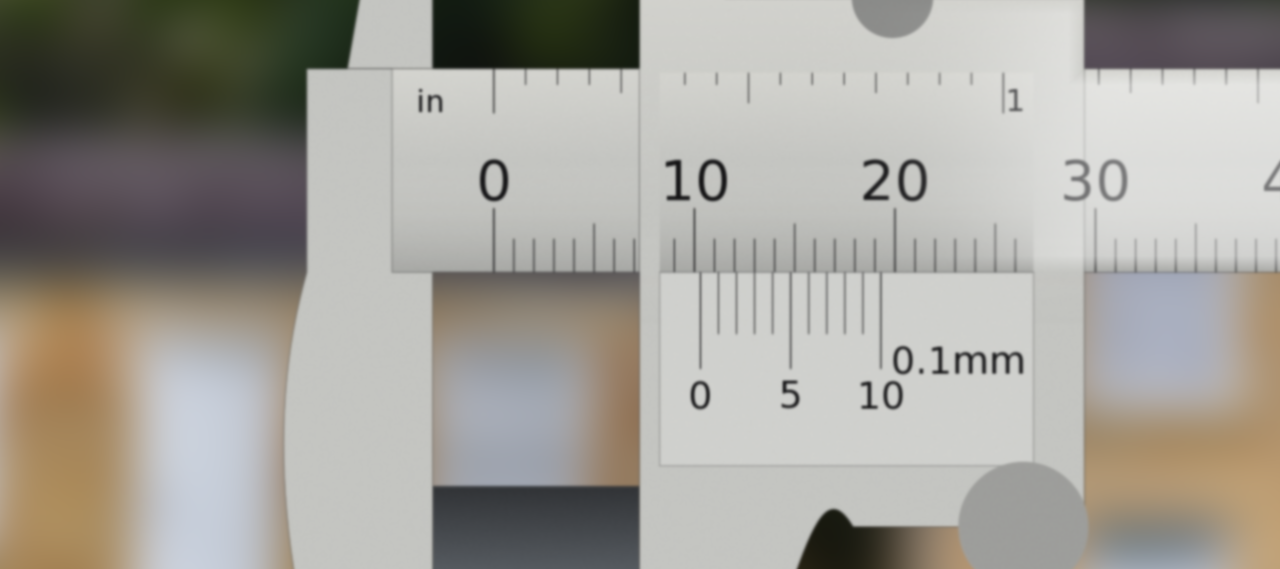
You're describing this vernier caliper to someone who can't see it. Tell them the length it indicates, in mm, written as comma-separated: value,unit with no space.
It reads 10.3,mm
